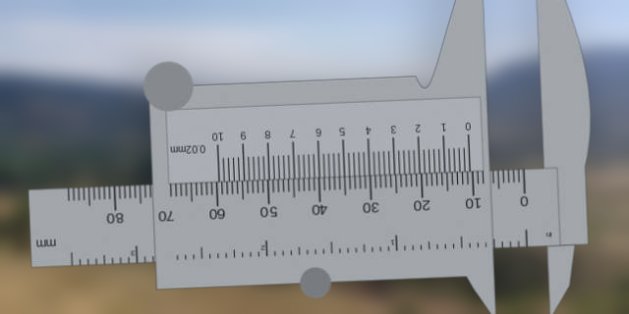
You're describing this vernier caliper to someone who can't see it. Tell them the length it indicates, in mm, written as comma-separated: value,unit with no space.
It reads 10.5,mm
